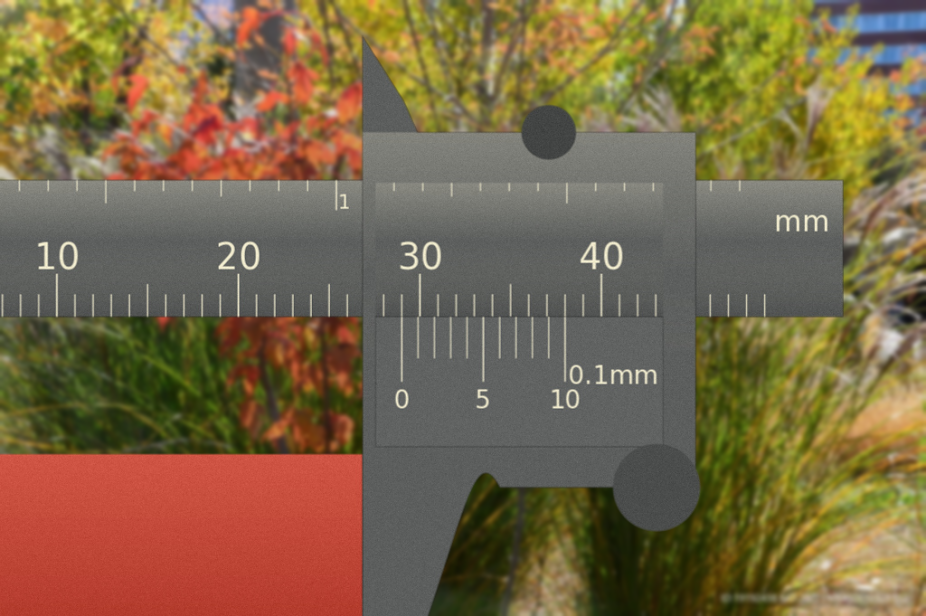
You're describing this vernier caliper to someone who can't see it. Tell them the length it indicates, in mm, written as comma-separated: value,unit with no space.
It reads 29.0,mm
